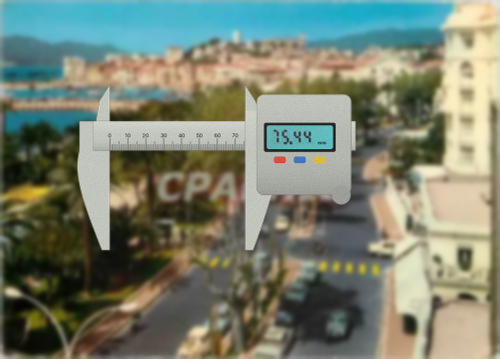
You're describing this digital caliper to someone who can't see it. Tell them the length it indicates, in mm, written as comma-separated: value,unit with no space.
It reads 75.44,mm
